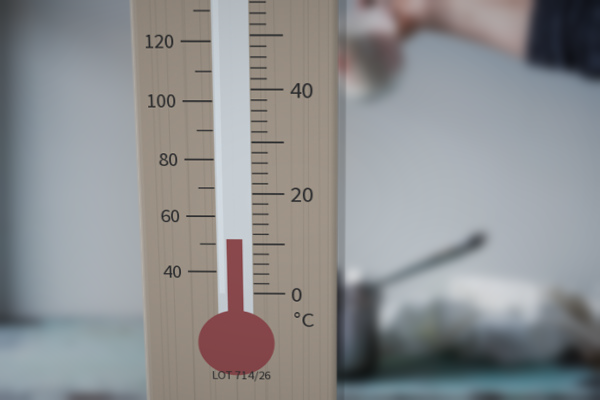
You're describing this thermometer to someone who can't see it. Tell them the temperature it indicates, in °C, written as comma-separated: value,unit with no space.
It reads 11,°C
